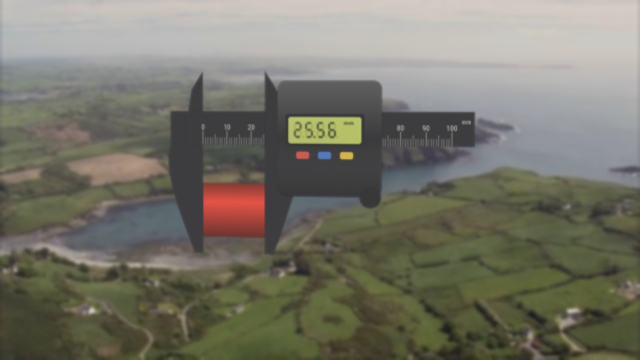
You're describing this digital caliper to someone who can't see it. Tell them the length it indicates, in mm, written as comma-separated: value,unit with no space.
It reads 25.56,mm
